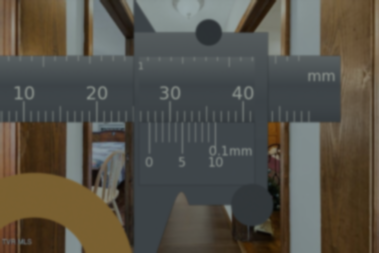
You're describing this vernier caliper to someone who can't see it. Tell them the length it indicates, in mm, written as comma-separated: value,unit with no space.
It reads 27.2,mm
